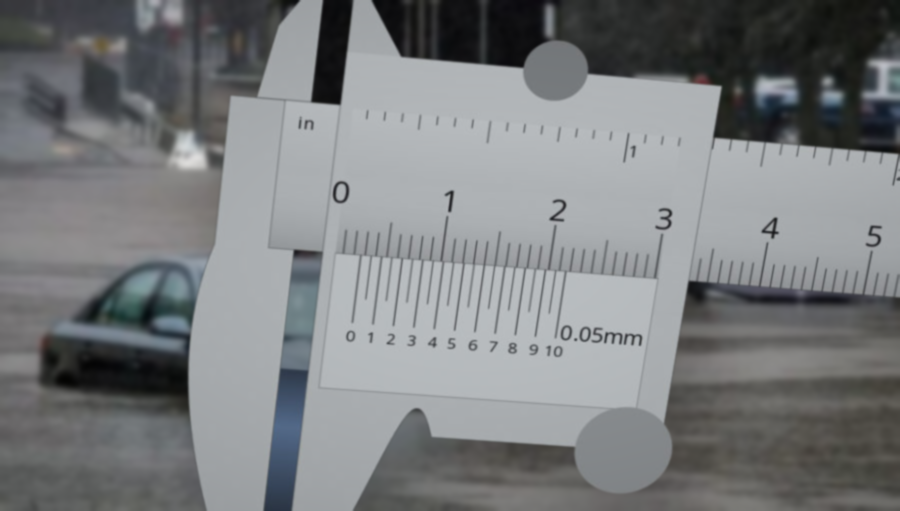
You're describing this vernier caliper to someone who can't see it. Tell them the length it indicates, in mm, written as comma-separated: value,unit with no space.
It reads 2.6,mm
